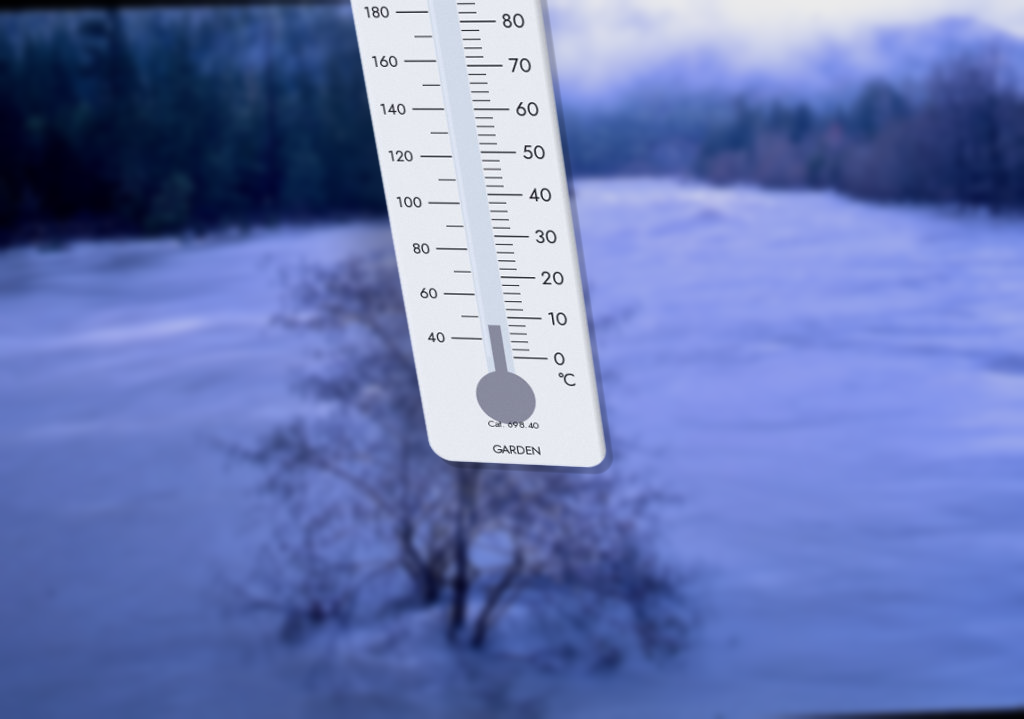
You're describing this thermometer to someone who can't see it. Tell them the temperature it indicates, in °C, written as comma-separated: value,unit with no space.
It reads 8,°C
